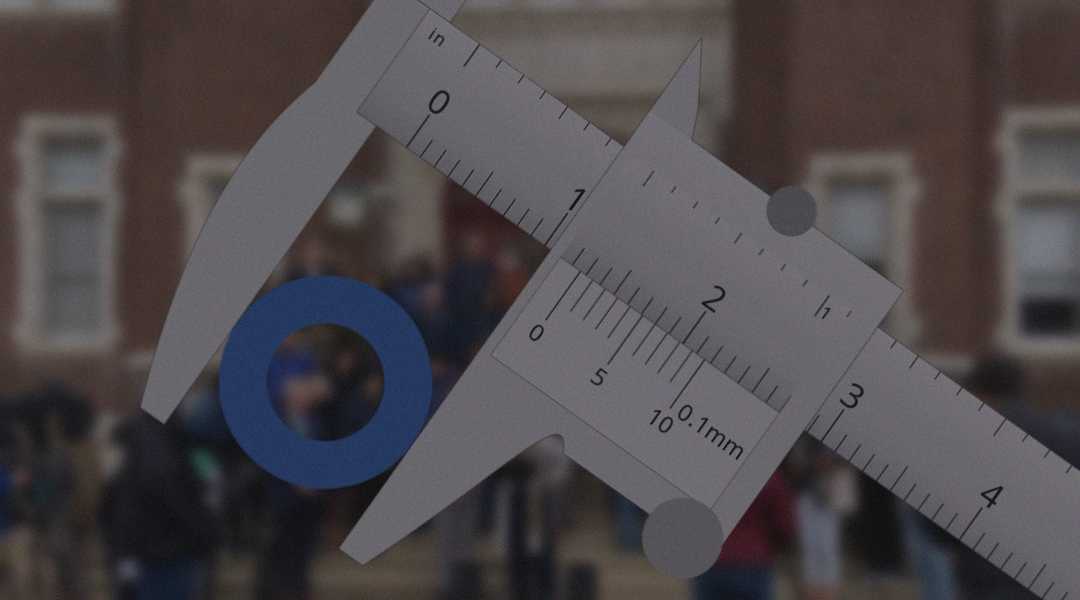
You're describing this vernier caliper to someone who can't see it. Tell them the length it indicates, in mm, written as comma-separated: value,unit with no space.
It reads 12.6,mm
